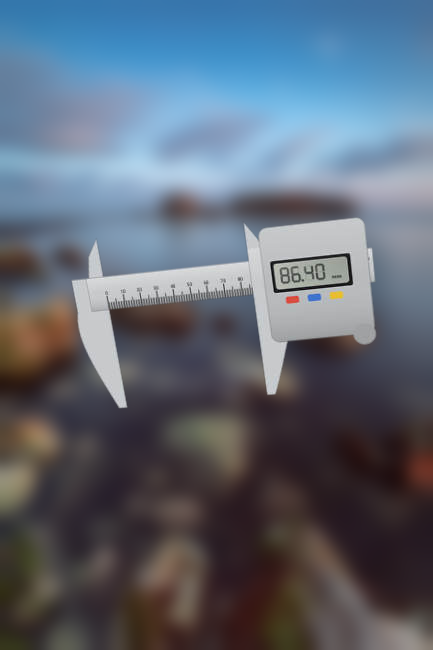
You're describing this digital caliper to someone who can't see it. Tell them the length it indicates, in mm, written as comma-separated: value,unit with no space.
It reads 86.40,mm
